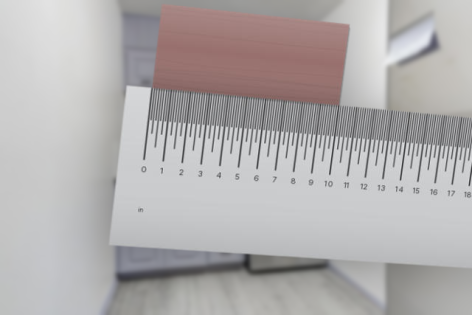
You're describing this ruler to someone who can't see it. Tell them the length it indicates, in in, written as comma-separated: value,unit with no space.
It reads 10,in
